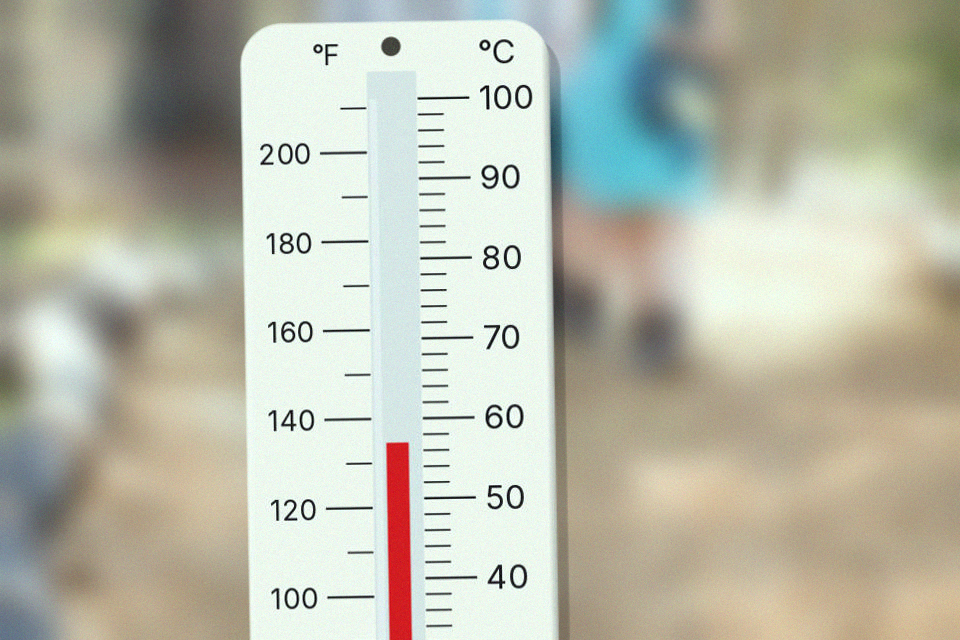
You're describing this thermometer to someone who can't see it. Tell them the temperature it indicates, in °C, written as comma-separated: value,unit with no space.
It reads 57,°C
